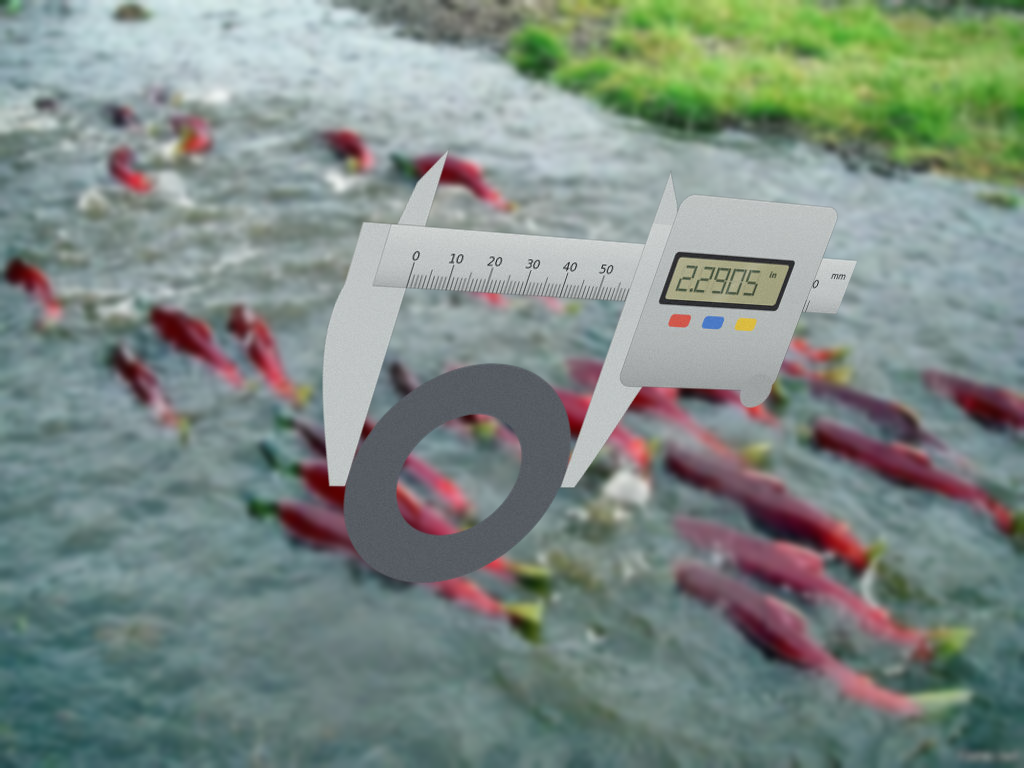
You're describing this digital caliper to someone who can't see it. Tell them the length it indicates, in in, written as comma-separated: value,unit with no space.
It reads 2.2905,in
